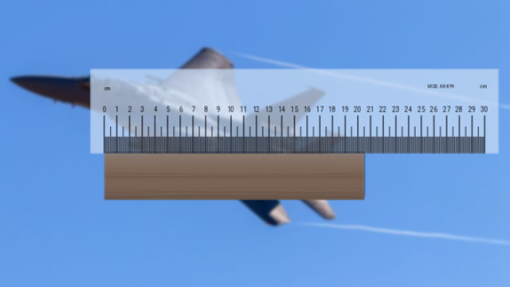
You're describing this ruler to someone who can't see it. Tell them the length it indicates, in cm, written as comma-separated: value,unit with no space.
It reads 20.5,cm
